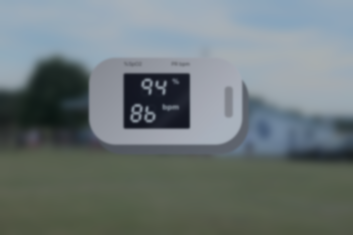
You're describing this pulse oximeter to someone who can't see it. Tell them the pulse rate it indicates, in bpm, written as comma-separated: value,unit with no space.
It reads 86,bpm
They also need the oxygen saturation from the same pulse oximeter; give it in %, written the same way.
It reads 94,%
